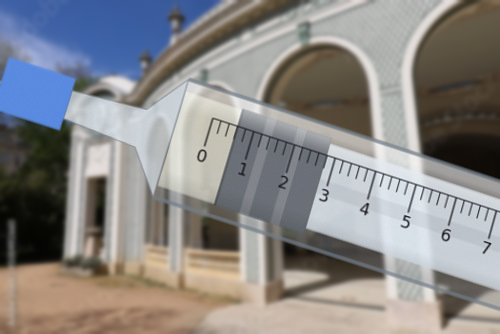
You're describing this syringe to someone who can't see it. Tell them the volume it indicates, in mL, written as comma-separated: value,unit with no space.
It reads 0.6,mL
